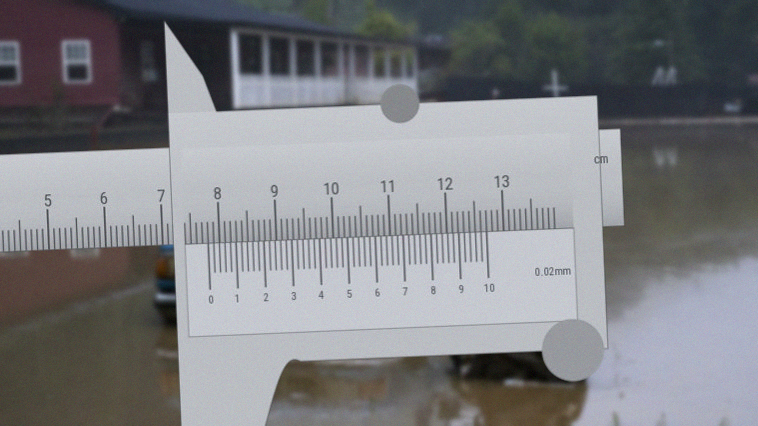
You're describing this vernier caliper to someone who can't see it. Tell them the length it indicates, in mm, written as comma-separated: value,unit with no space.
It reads 78.0,mm
